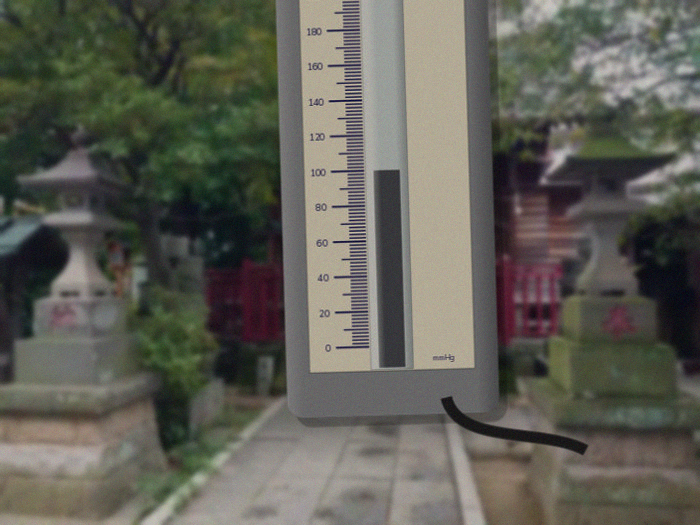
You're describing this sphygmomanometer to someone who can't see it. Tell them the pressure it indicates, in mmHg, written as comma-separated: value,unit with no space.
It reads 100,mmHg
